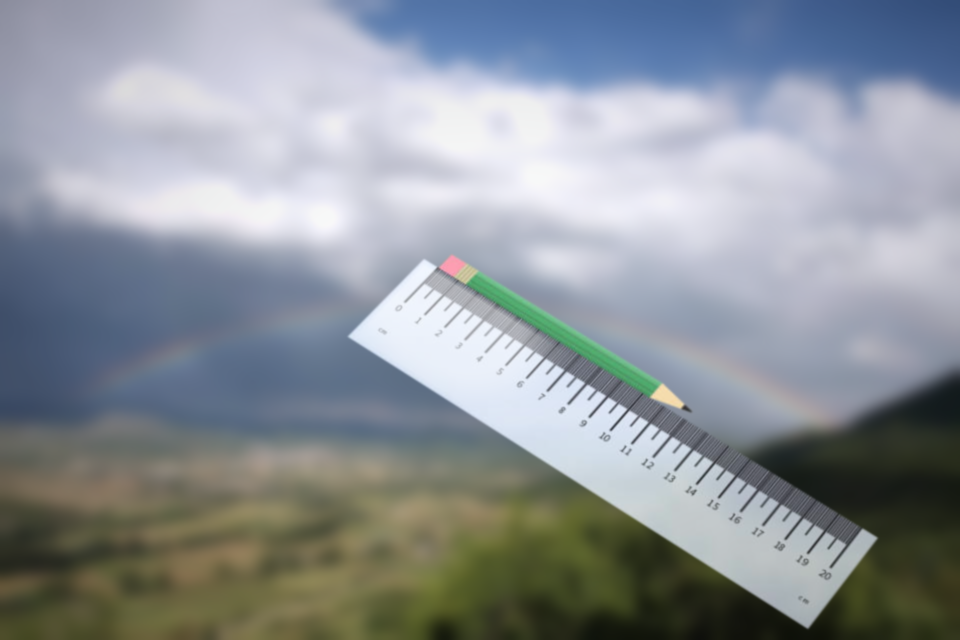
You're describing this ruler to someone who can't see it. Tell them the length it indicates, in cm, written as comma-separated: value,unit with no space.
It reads 12,cm
